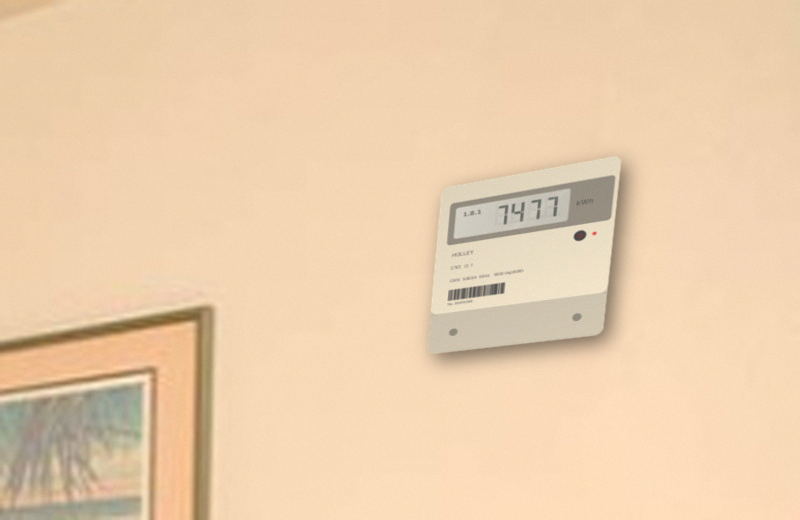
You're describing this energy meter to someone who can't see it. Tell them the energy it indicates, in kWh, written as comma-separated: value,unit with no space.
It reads 7477,kWh
